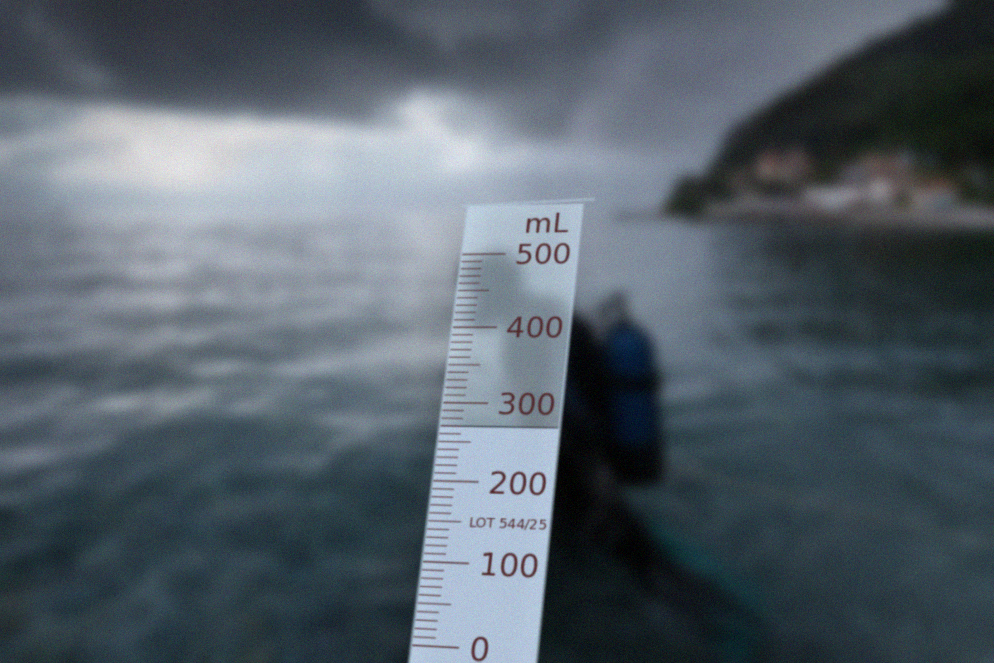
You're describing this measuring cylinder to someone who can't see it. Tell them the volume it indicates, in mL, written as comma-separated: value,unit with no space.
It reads 270,mL
